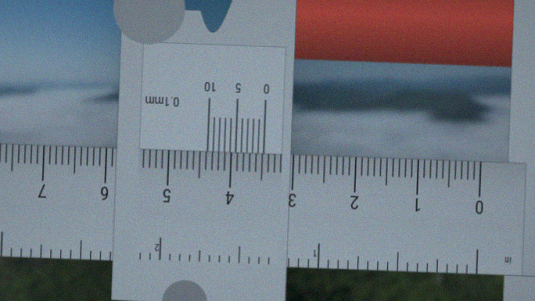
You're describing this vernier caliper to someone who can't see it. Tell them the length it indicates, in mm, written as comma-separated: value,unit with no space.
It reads 34.8,mm
